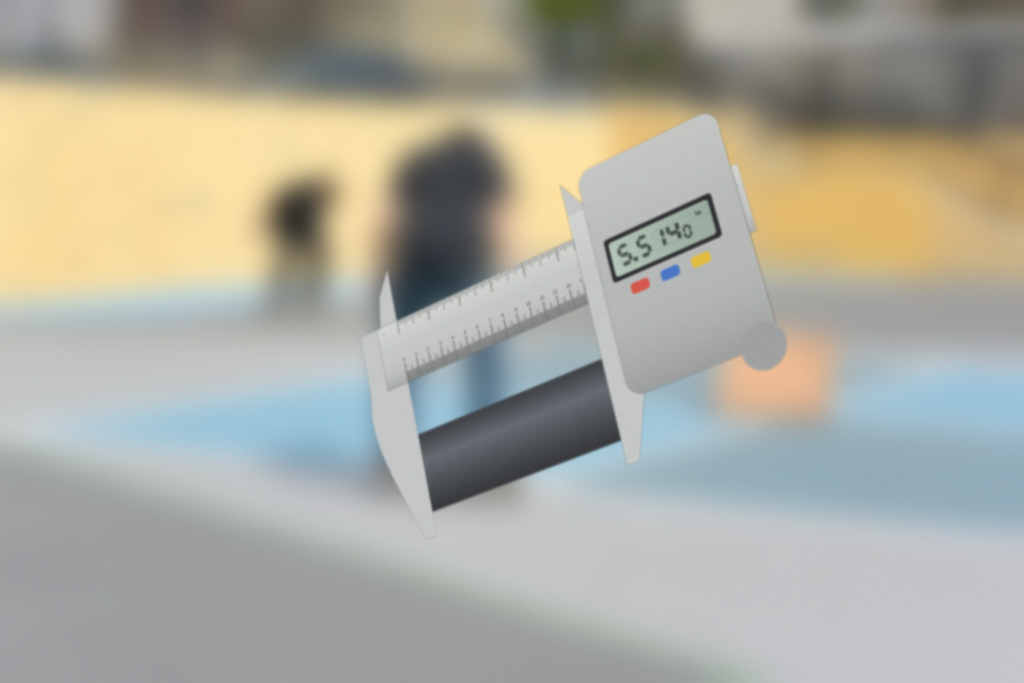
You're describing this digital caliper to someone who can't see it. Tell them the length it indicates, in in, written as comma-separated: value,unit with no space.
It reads 5.5140,in
